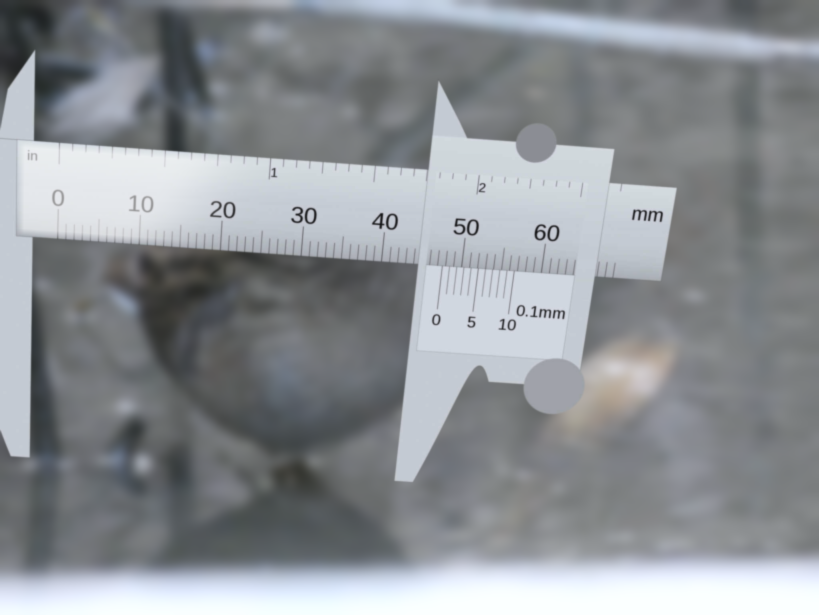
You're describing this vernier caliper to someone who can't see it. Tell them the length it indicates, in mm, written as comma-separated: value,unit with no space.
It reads 47.6,mm
